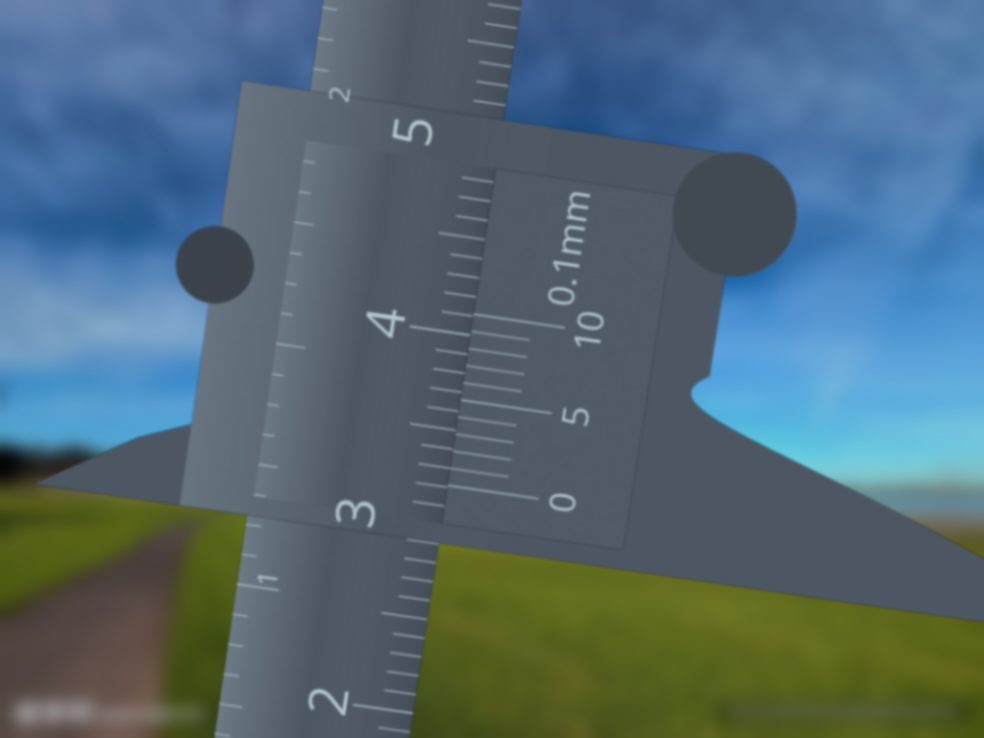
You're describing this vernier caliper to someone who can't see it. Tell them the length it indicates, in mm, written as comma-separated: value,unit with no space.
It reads 32.1,mm
